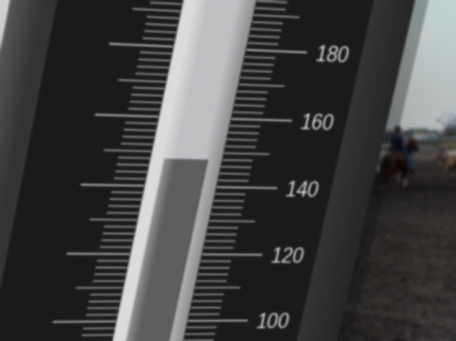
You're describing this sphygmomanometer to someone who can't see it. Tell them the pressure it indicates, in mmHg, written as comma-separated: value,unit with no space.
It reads 148,mmHg
